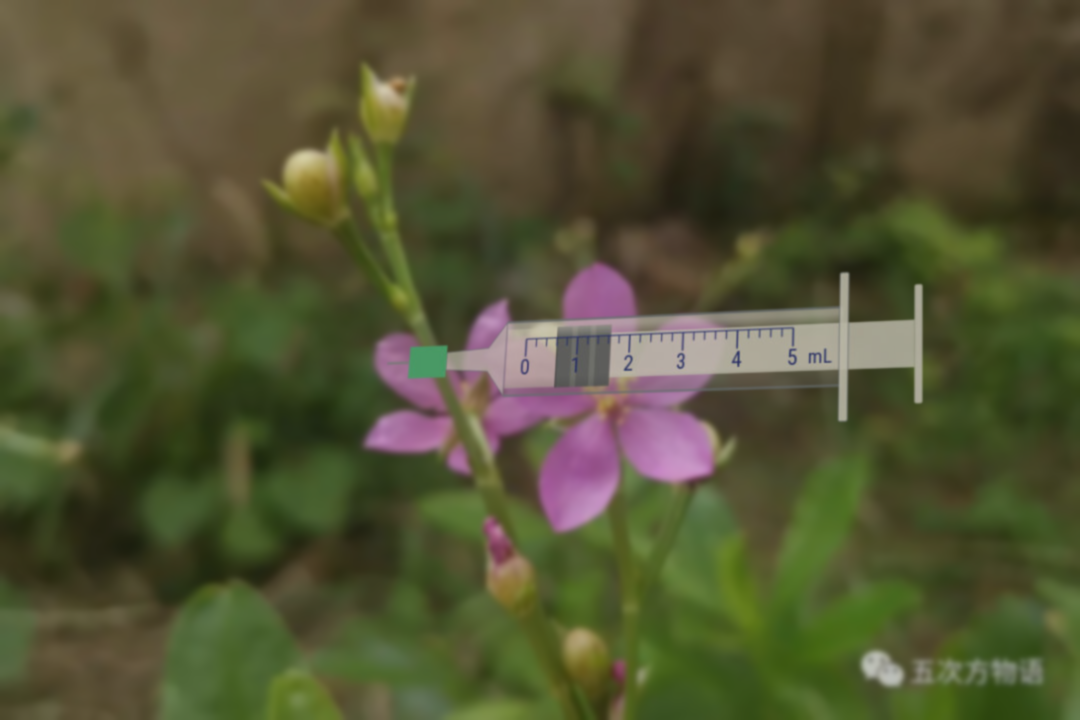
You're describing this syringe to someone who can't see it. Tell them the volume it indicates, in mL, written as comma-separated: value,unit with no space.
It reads 0.6,mL
